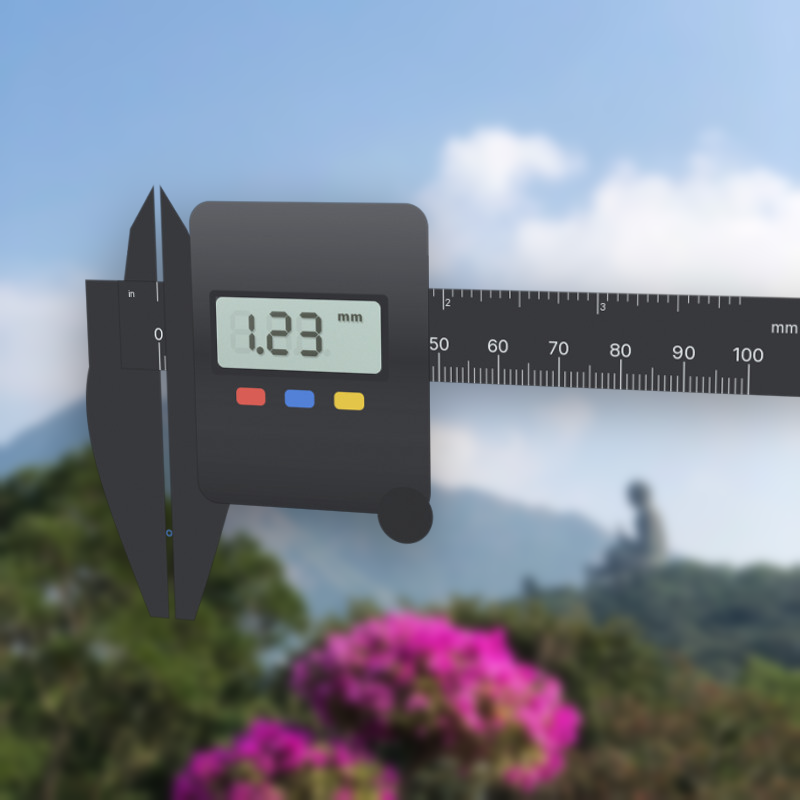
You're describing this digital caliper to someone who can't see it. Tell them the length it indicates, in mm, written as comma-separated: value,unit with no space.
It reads 1.23,mm
